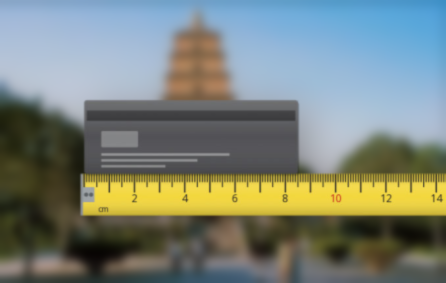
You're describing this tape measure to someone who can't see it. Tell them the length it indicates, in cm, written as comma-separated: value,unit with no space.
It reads 8.5,cm
